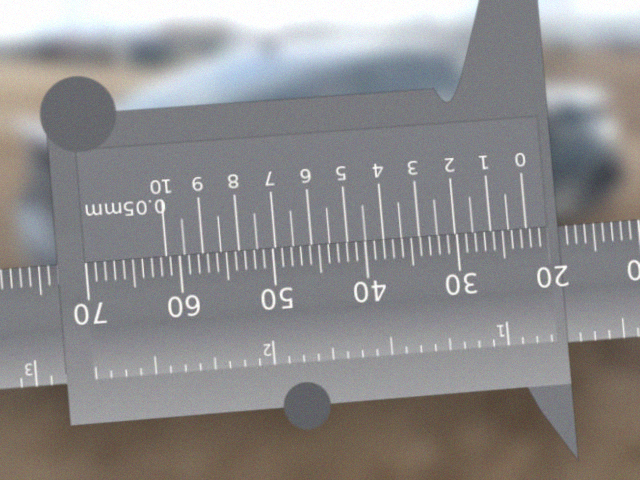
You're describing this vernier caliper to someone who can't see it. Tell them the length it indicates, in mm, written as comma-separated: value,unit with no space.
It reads 22.4,mm
